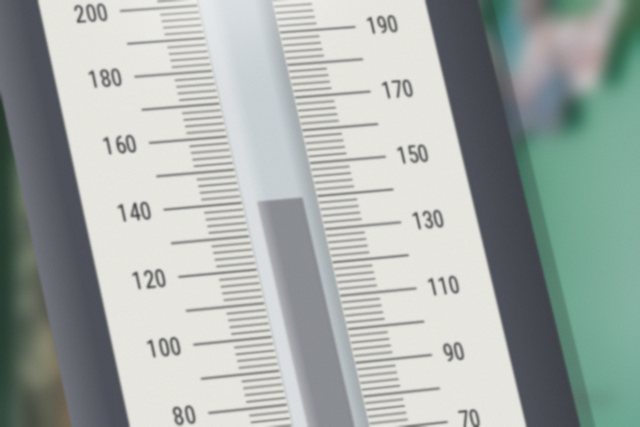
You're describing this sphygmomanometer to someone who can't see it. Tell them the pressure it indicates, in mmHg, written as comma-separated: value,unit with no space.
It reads 140,mmHg
